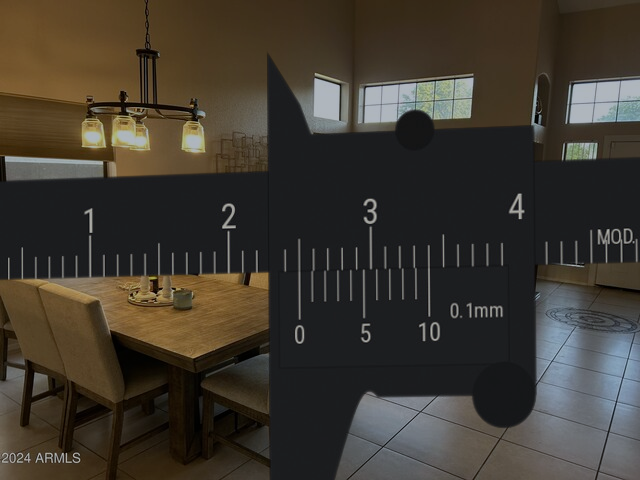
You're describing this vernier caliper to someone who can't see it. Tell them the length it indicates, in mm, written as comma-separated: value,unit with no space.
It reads 25.0,mm
